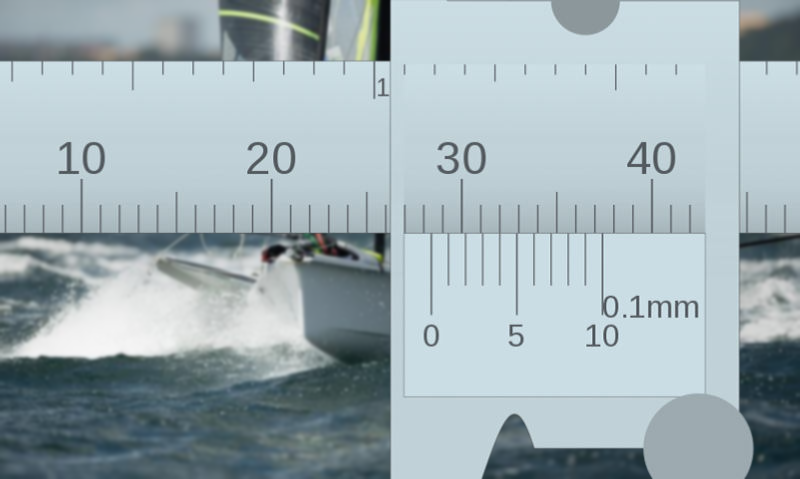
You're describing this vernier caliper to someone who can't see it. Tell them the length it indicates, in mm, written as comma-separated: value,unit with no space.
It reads 28.4,mm
